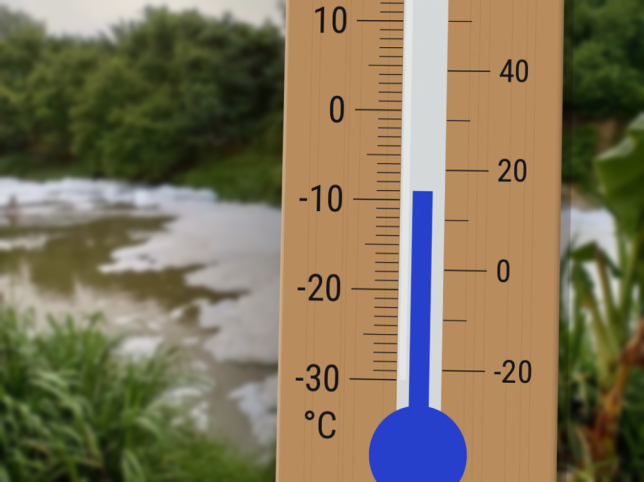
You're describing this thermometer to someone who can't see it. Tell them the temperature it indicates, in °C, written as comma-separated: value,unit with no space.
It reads -9,°C
